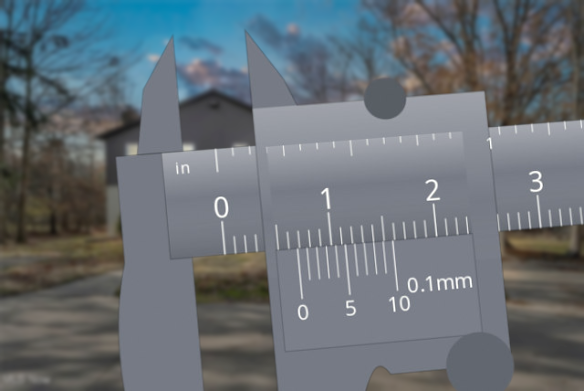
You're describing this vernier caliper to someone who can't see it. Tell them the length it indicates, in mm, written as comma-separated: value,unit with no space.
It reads 6.8,mm
